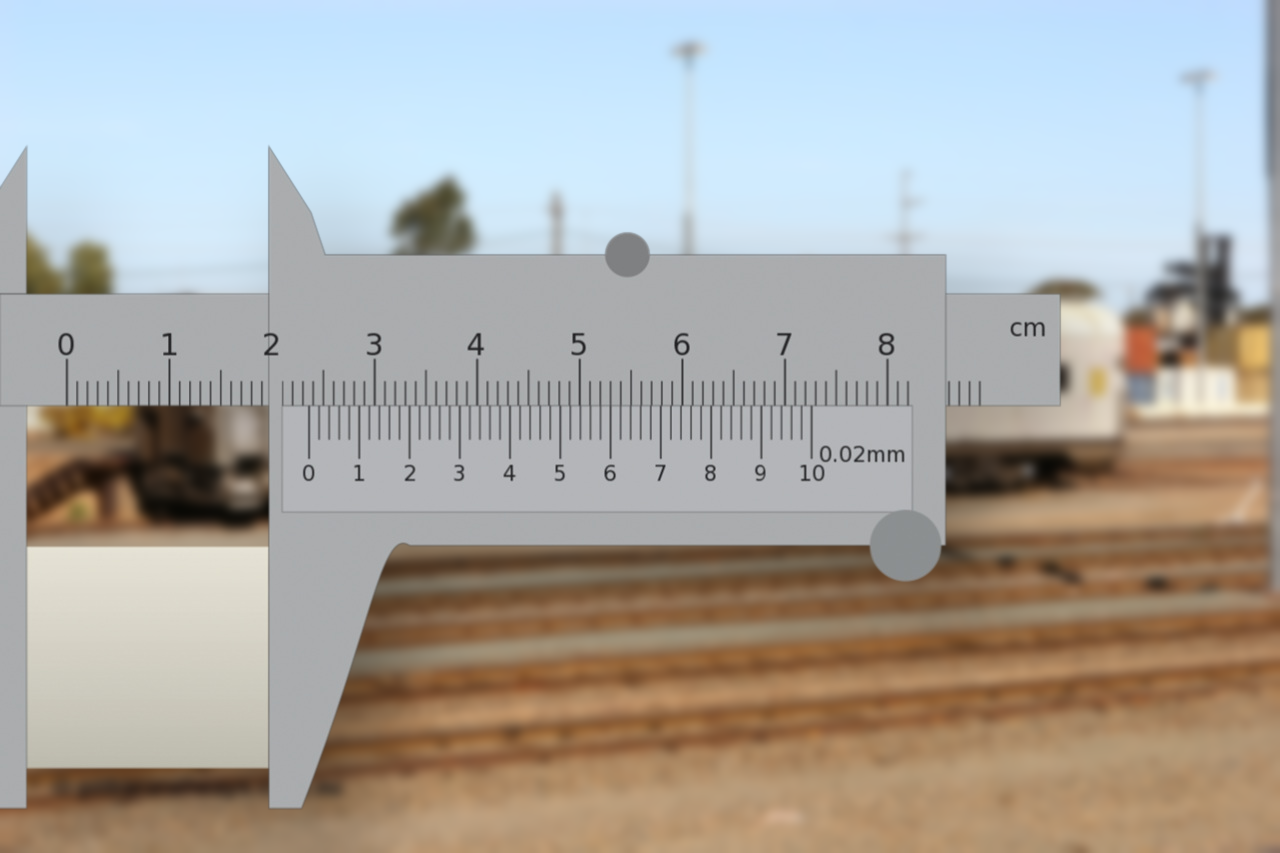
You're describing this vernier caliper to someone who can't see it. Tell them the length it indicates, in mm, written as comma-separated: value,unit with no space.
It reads 23.6,mm
